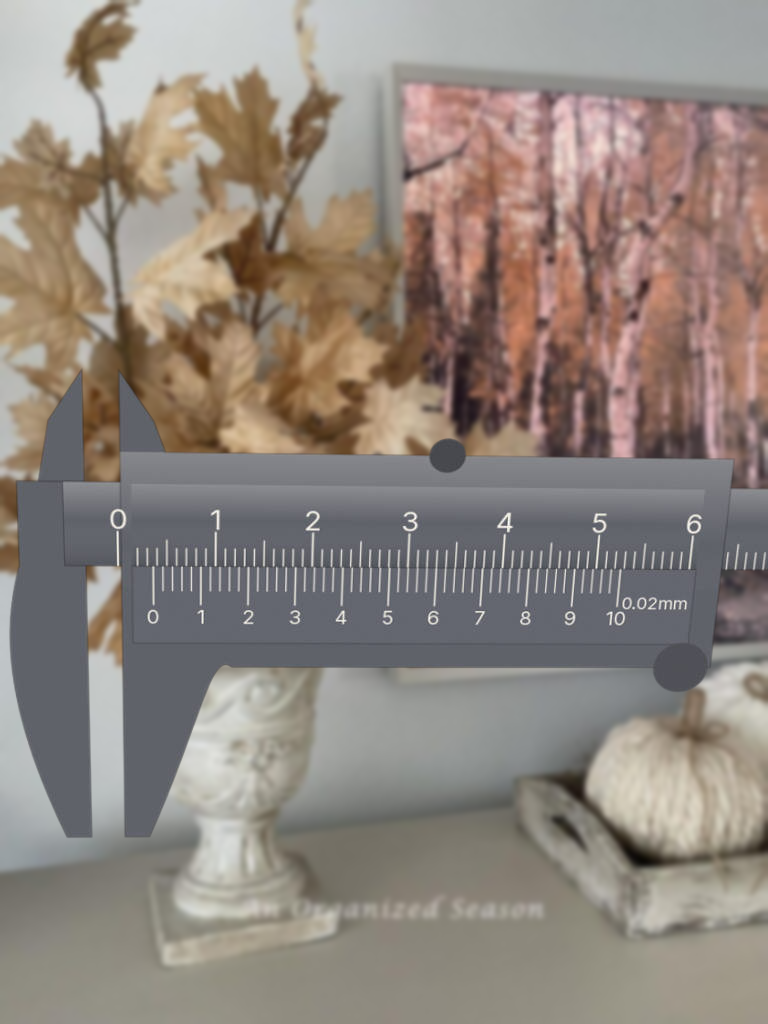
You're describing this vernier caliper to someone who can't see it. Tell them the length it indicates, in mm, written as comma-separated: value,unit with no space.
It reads 3.6,mm
